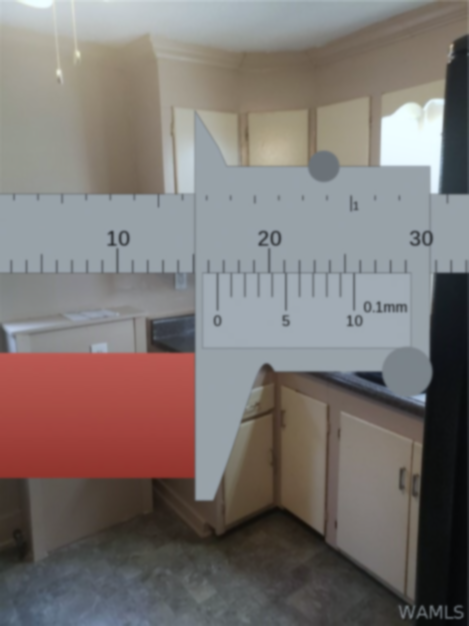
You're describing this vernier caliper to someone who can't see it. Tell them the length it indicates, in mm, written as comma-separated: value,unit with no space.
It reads 16.6,mm
